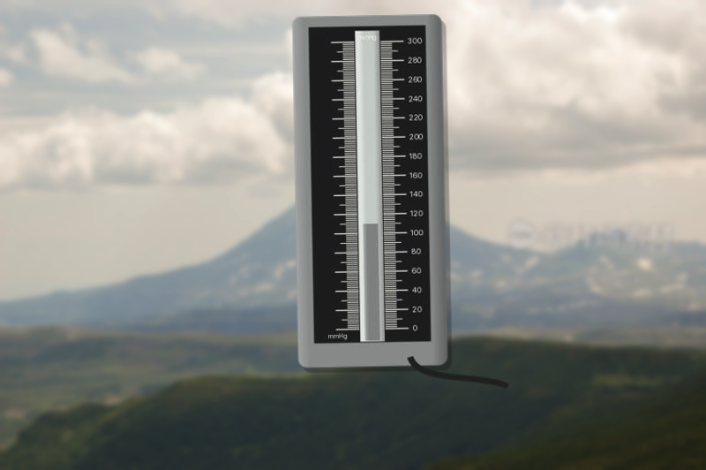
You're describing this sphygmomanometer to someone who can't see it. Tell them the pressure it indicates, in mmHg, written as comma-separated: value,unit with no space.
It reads 110,mmHg
